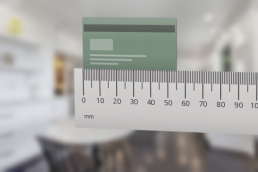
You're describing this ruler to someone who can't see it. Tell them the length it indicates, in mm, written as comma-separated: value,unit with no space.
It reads 55,mm
